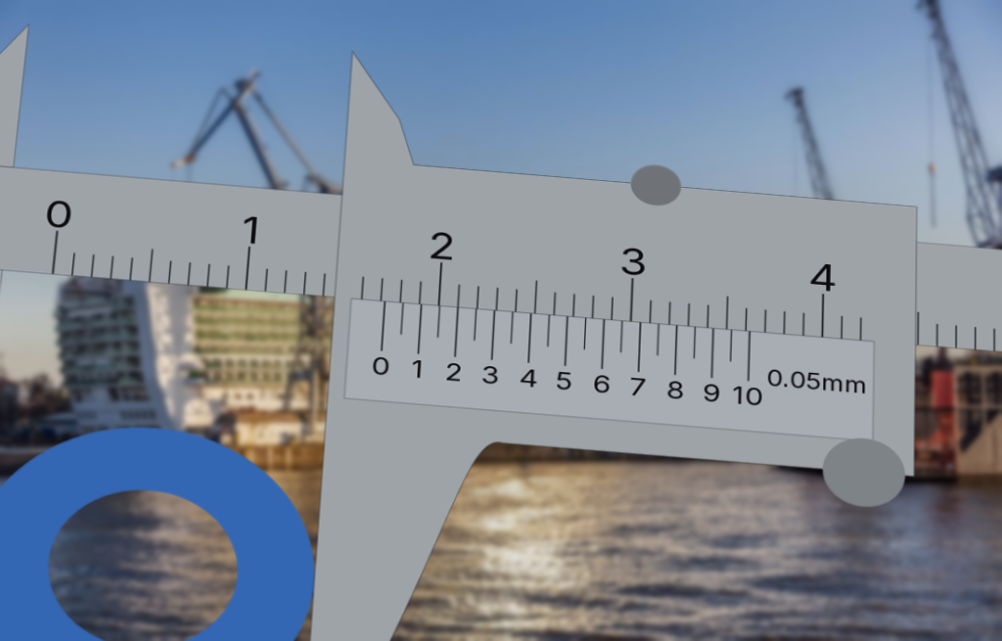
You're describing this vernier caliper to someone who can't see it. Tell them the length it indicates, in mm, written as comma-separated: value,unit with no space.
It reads 17.2,mm
